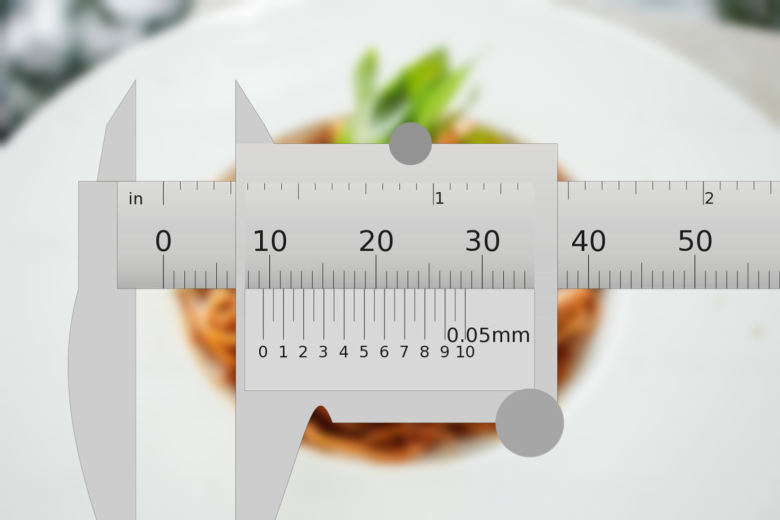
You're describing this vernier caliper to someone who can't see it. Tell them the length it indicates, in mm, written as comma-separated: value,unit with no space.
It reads 9.4,mm
